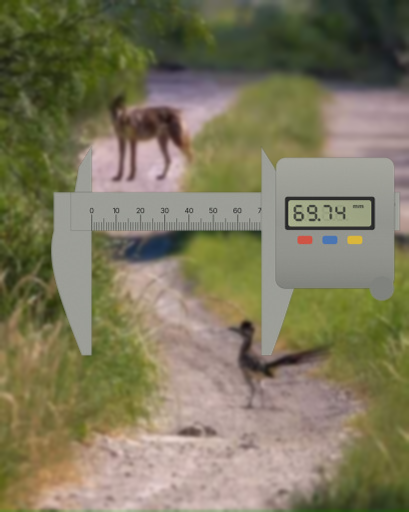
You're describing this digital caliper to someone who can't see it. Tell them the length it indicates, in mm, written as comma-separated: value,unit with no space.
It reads 69.74,mm
